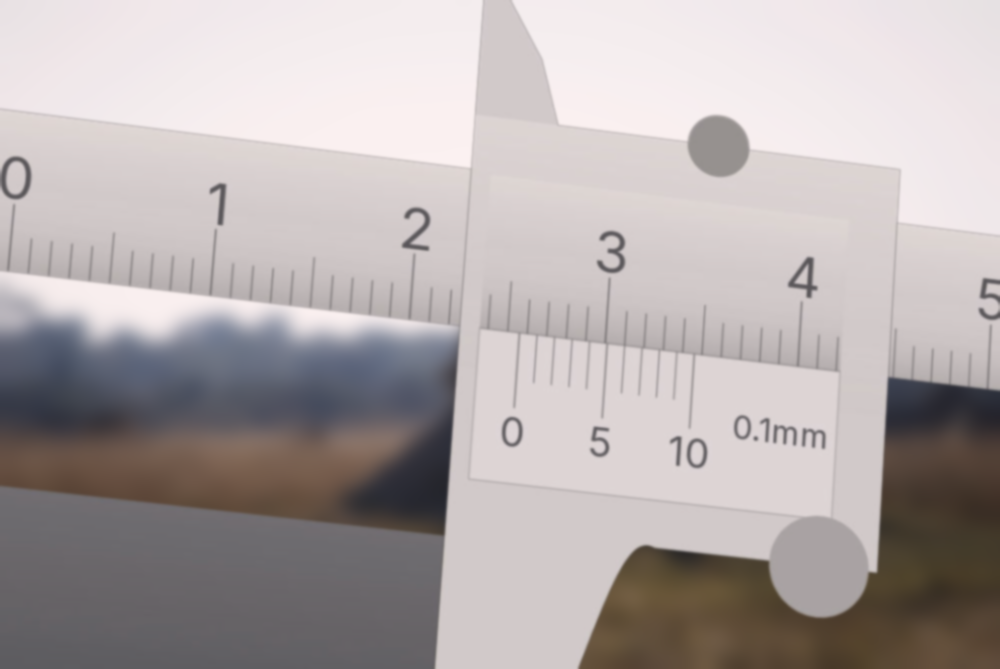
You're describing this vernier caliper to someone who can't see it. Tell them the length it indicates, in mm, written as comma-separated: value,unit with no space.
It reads 25.6,mm
